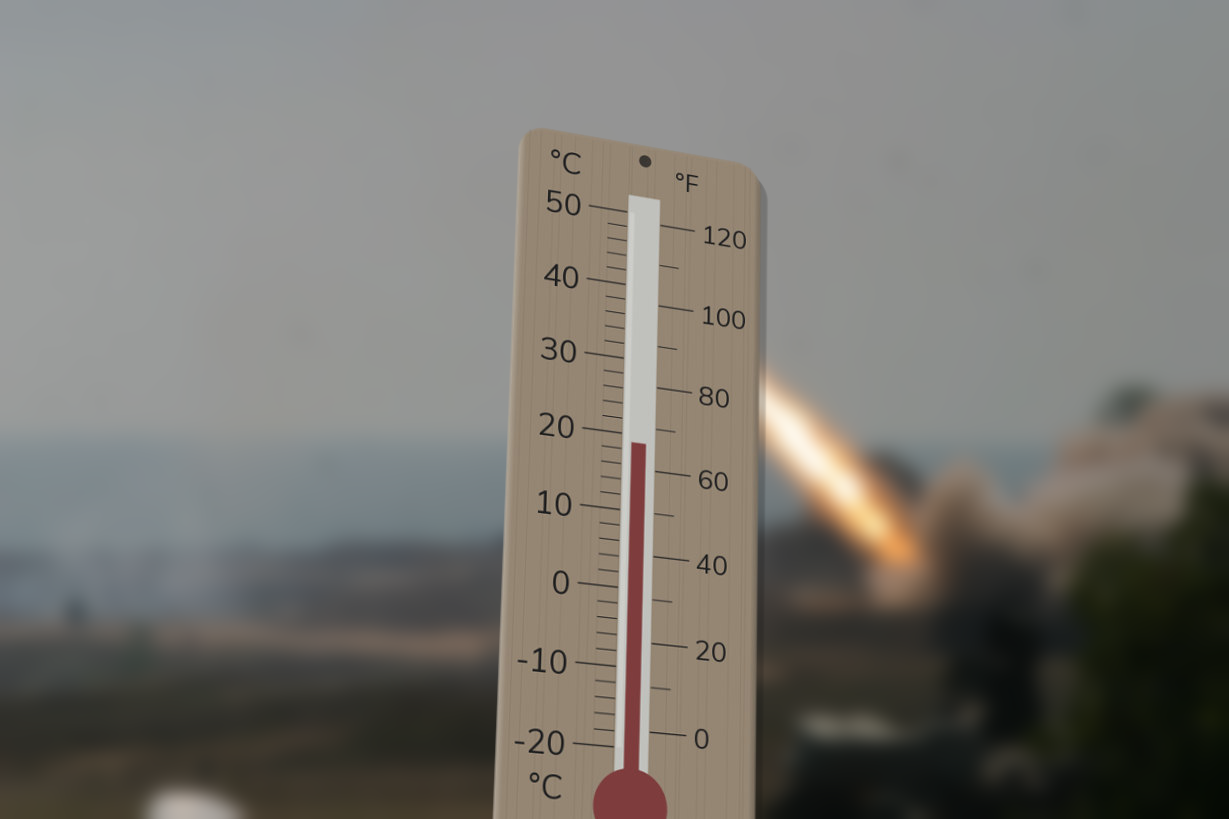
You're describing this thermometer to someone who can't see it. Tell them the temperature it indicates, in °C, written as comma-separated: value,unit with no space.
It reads 19,°C
